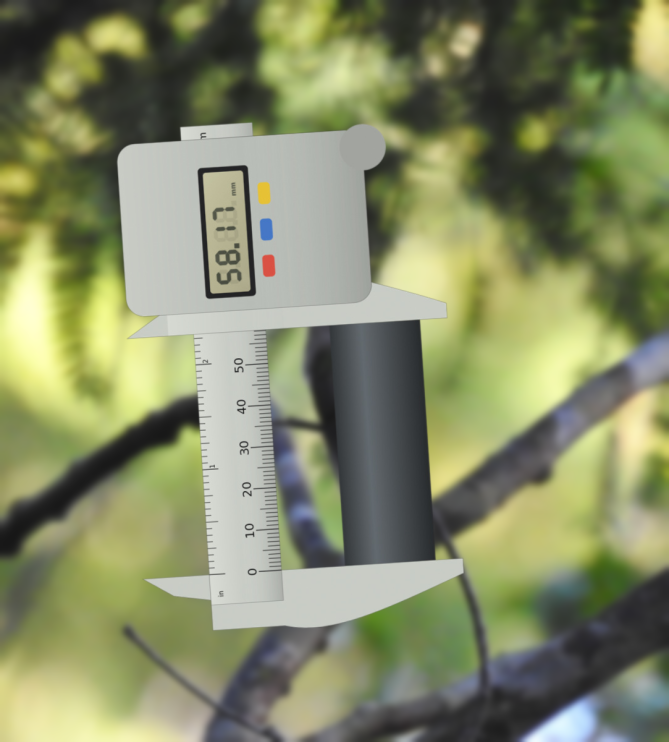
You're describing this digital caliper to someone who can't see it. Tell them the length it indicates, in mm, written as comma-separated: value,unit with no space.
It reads 58.17,mm
